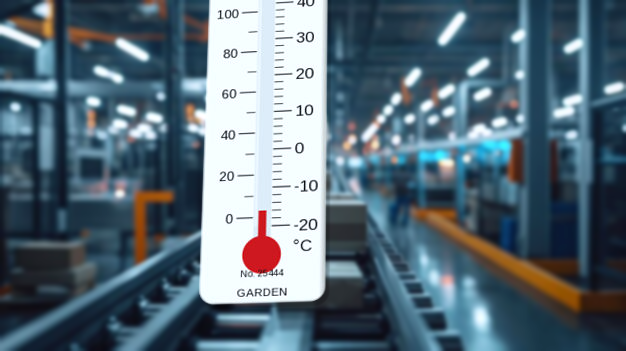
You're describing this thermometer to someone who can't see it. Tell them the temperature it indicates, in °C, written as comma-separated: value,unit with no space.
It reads -16,°C
